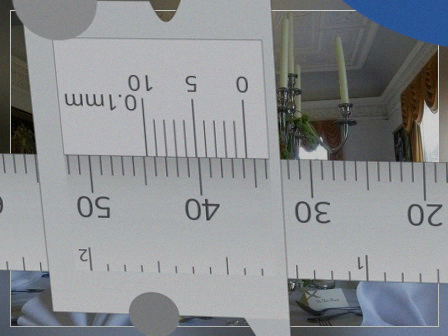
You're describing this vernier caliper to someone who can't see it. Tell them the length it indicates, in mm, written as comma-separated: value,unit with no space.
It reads 35.7,mm
